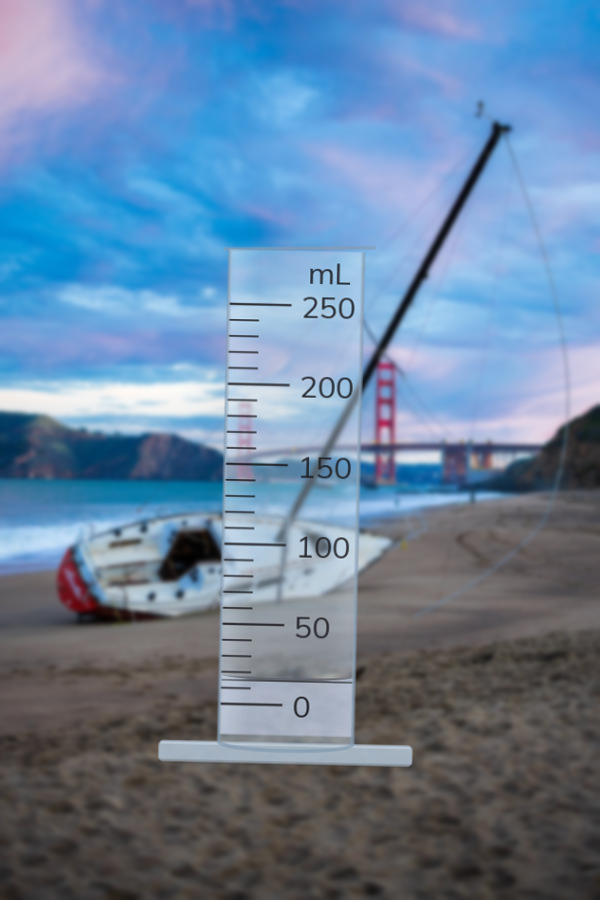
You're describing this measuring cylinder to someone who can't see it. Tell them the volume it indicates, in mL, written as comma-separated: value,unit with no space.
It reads 15,mL
